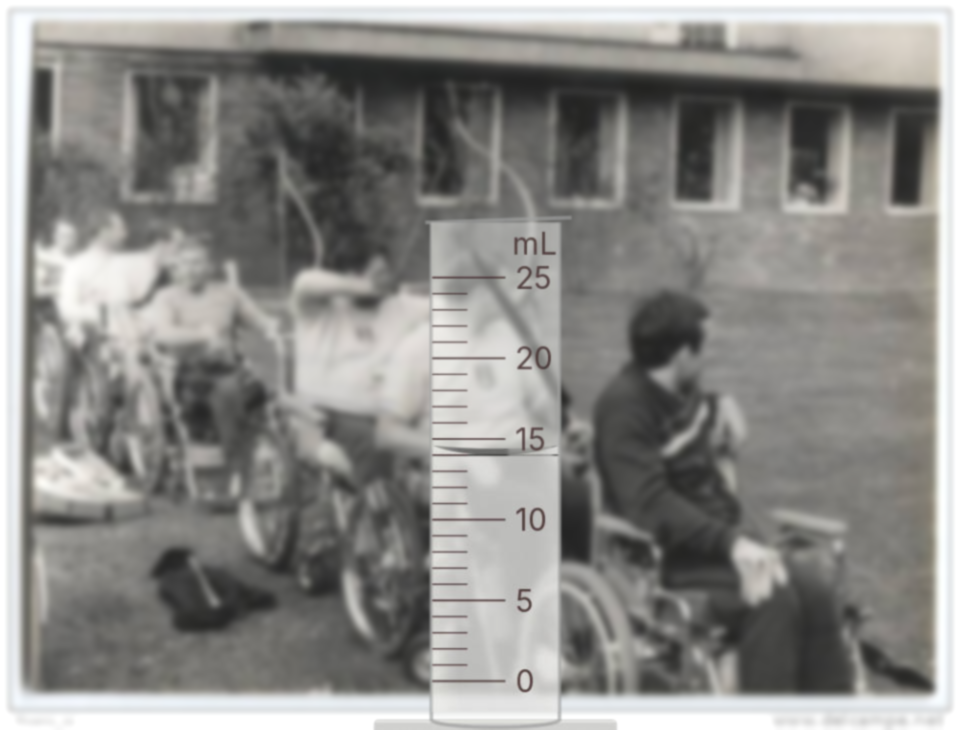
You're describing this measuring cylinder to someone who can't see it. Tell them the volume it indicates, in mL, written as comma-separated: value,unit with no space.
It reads 14,mL
